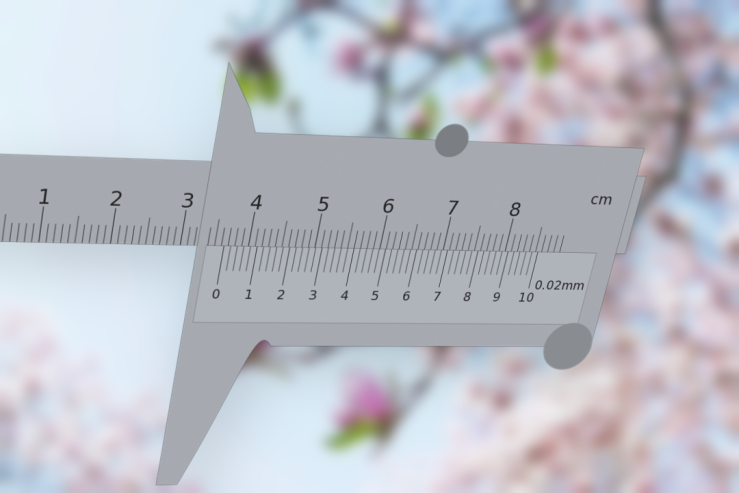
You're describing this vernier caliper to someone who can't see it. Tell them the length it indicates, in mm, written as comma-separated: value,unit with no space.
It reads 36.4,mm
